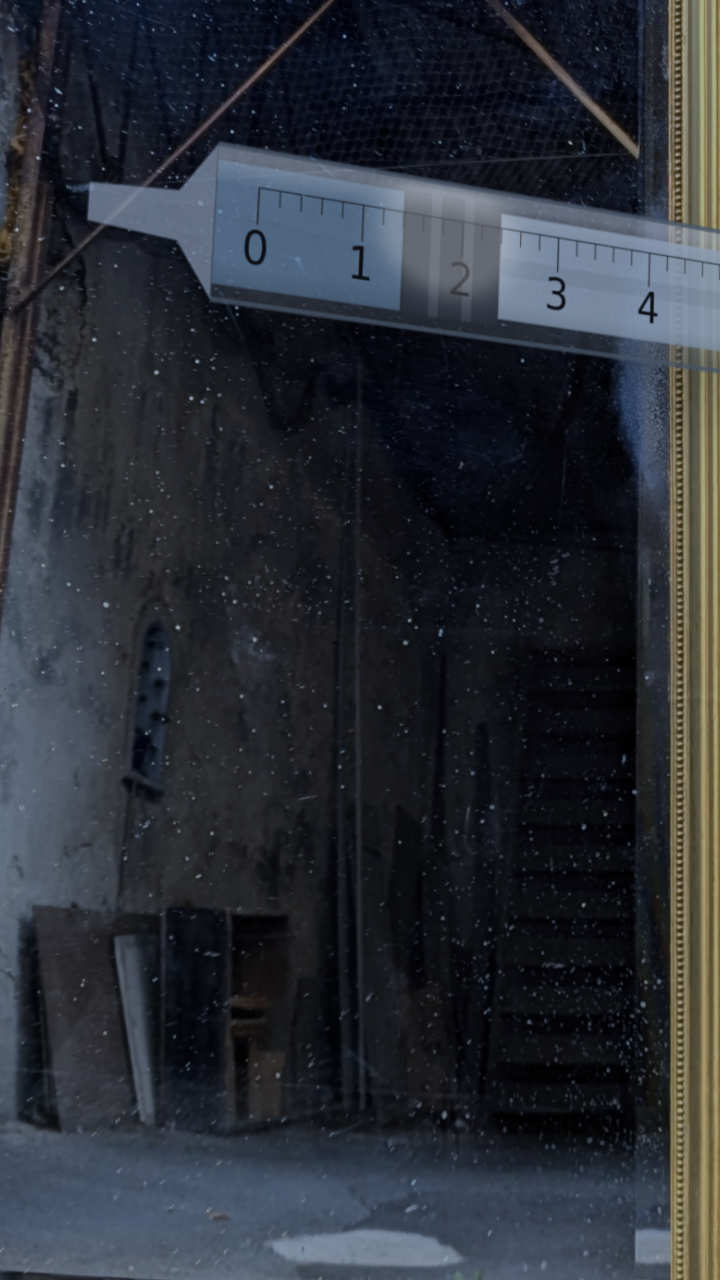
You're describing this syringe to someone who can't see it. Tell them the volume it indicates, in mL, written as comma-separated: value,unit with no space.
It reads 1.4,mL
